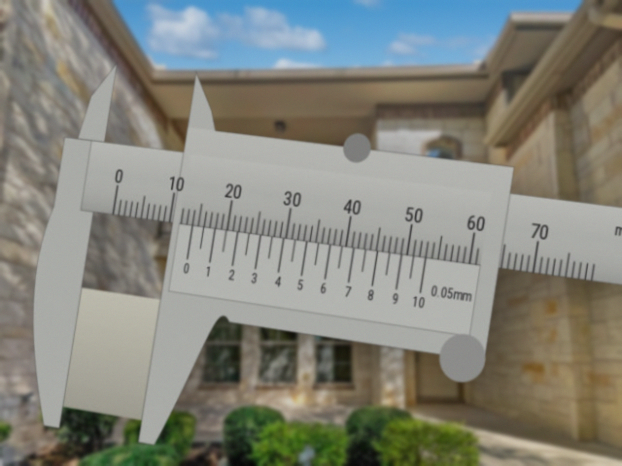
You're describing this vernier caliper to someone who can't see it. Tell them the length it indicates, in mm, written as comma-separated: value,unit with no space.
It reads 14.0,mm
